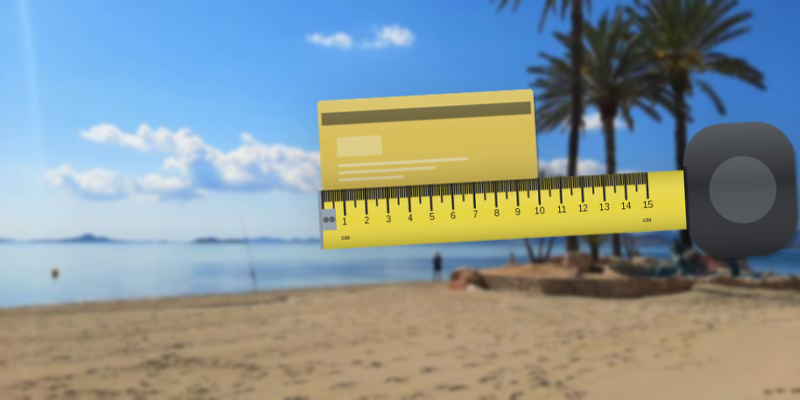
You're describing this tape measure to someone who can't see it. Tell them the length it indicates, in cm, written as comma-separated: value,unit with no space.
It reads 10,cm
